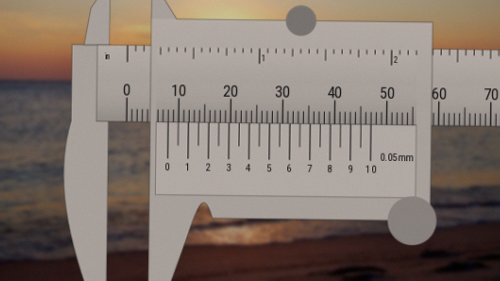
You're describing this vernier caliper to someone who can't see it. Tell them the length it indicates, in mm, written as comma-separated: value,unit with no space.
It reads 8.0,mm
